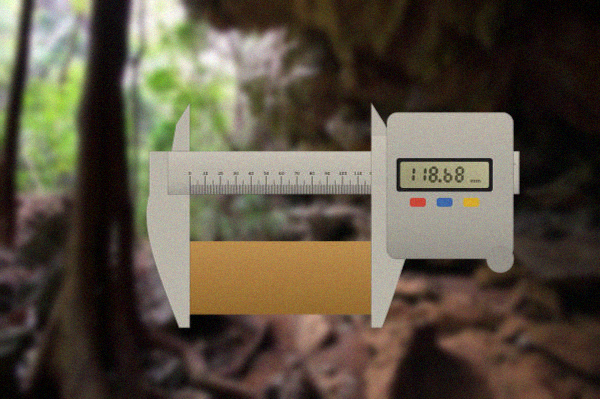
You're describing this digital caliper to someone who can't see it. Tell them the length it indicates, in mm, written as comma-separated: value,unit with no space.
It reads 118.68,mm
